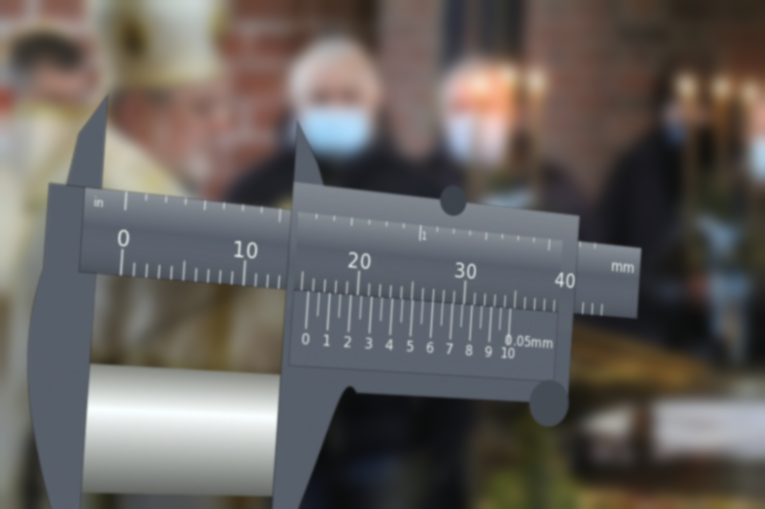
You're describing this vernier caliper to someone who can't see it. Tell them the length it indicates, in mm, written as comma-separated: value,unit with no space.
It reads 15.6,mm
